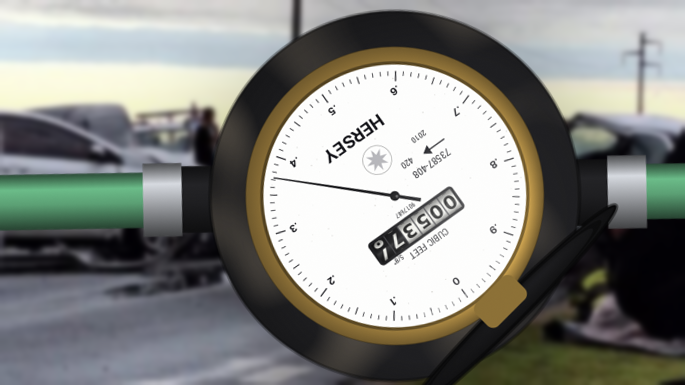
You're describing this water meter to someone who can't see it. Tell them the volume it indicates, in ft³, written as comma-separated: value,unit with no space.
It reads 5377.37,ft³
